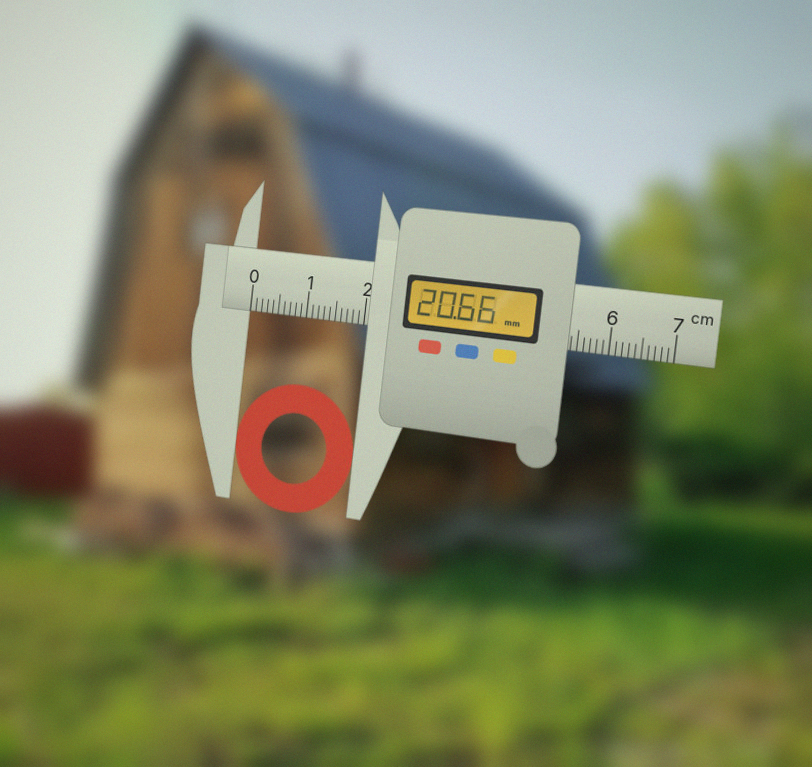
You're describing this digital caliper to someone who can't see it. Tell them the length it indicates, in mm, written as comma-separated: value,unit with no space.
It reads 20.66,mm
